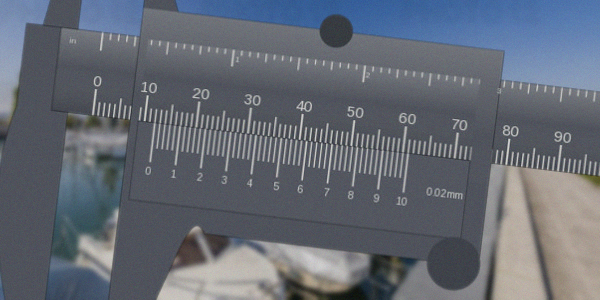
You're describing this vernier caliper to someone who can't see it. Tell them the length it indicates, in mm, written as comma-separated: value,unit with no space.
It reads 12.0,mm
